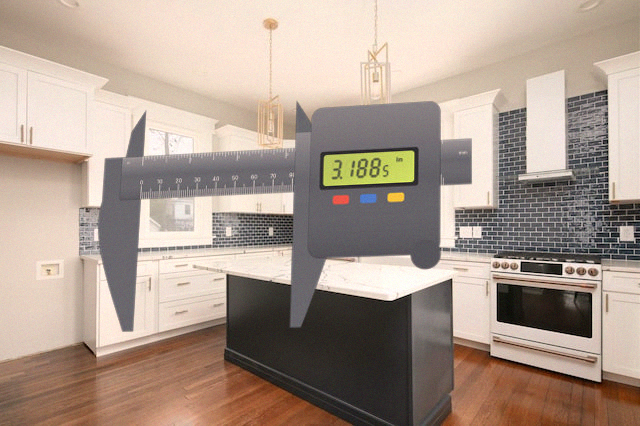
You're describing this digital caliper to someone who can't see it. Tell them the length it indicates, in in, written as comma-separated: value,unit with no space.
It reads 3.1885,in
